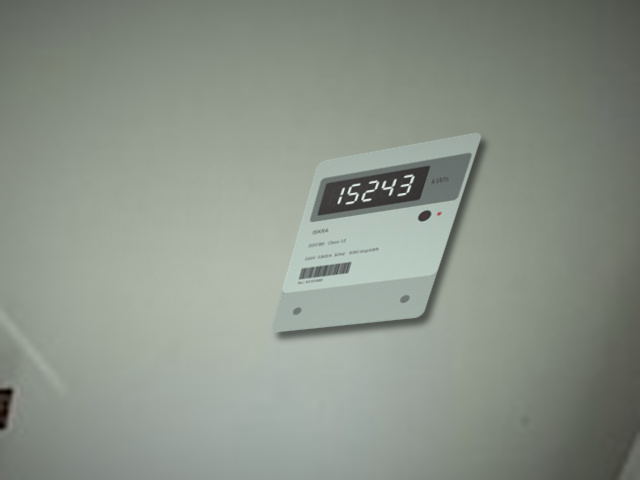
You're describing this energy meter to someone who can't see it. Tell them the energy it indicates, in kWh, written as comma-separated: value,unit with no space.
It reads 15243,kWh
